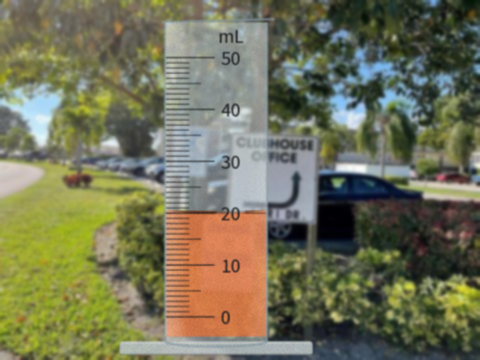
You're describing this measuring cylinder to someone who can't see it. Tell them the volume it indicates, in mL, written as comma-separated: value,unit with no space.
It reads 20,mL
